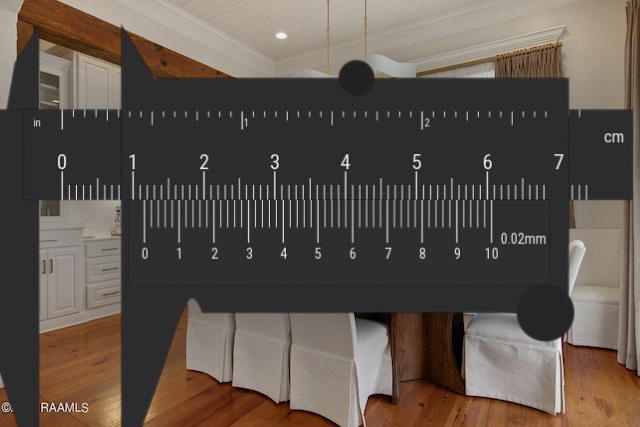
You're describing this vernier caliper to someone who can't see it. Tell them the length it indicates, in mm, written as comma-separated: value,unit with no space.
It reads 11.6,mm
